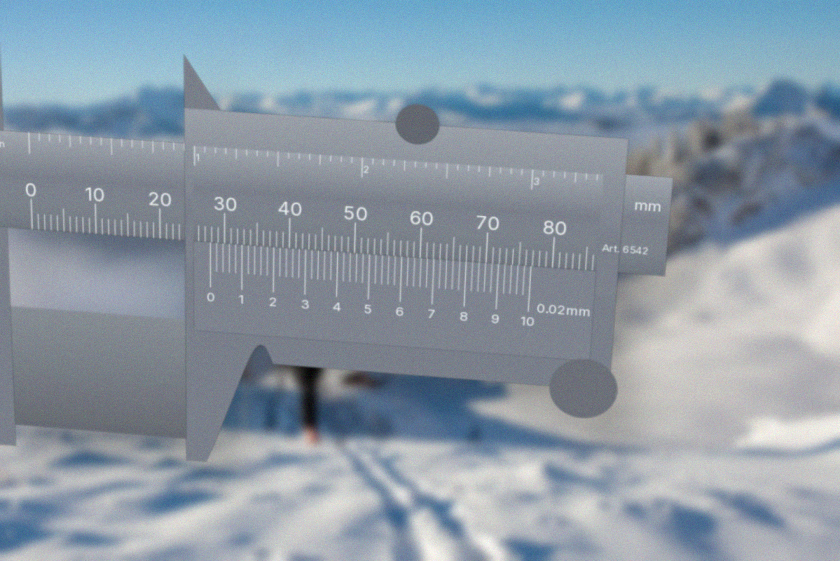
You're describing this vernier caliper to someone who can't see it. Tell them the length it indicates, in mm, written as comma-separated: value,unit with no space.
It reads 27.8,mm
